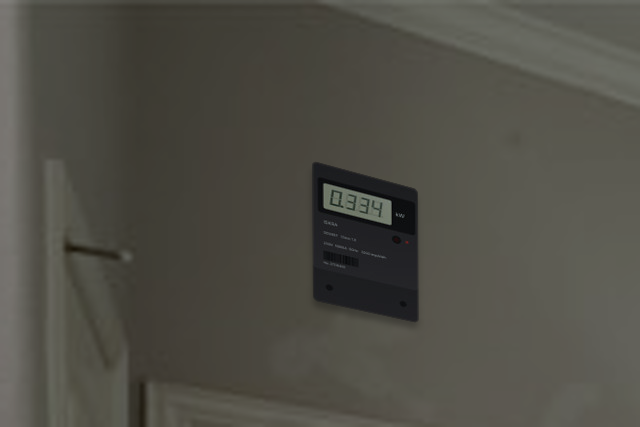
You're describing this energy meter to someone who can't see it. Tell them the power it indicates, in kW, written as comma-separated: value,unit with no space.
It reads 0.334,kW
